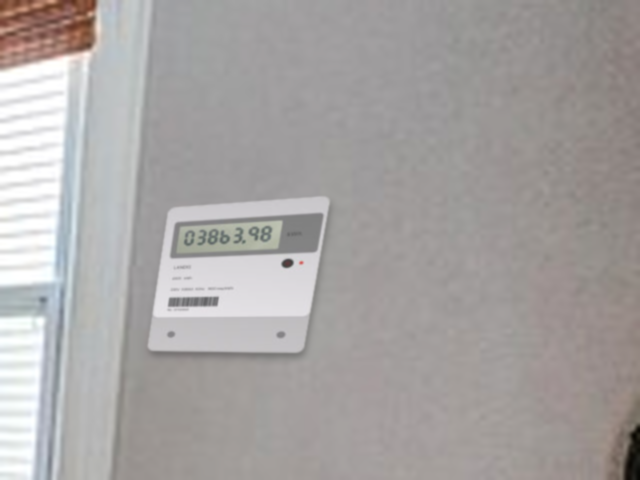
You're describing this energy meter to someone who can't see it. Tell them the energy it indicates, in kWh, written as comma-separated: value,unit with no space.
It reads 3863.98,kWh
